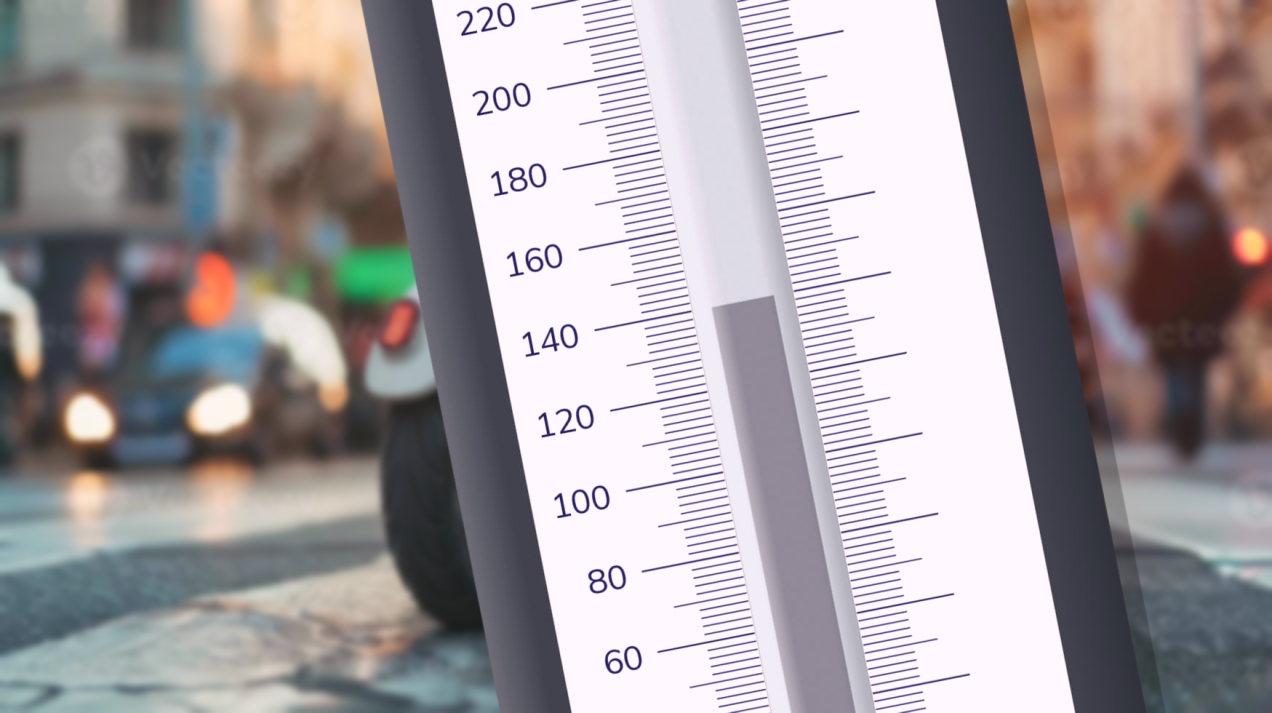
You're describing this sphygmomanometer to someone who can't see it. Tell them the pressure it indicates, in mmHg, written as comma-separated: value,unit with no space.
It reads 140,mmHg
